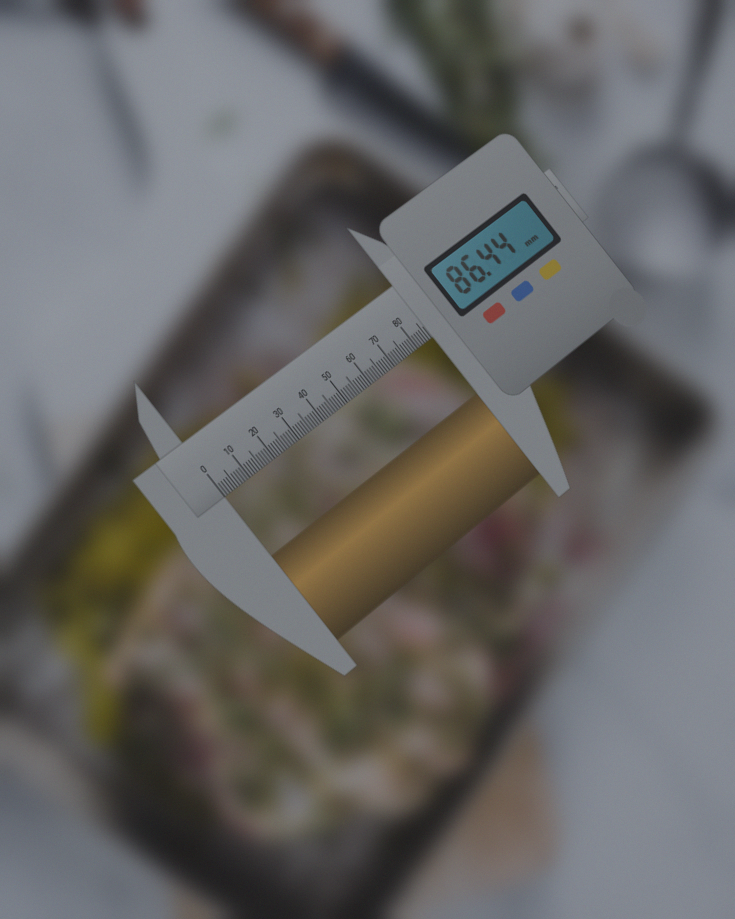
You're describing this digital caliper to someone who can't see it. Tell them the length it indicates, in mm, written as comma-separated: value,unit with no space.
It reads 86.44,mm
